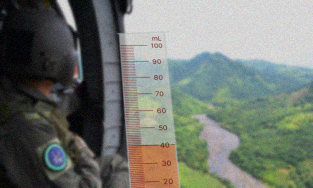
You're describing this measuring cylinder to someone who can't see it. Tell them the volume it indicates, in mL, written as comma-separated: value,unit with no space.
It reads 40,mL
